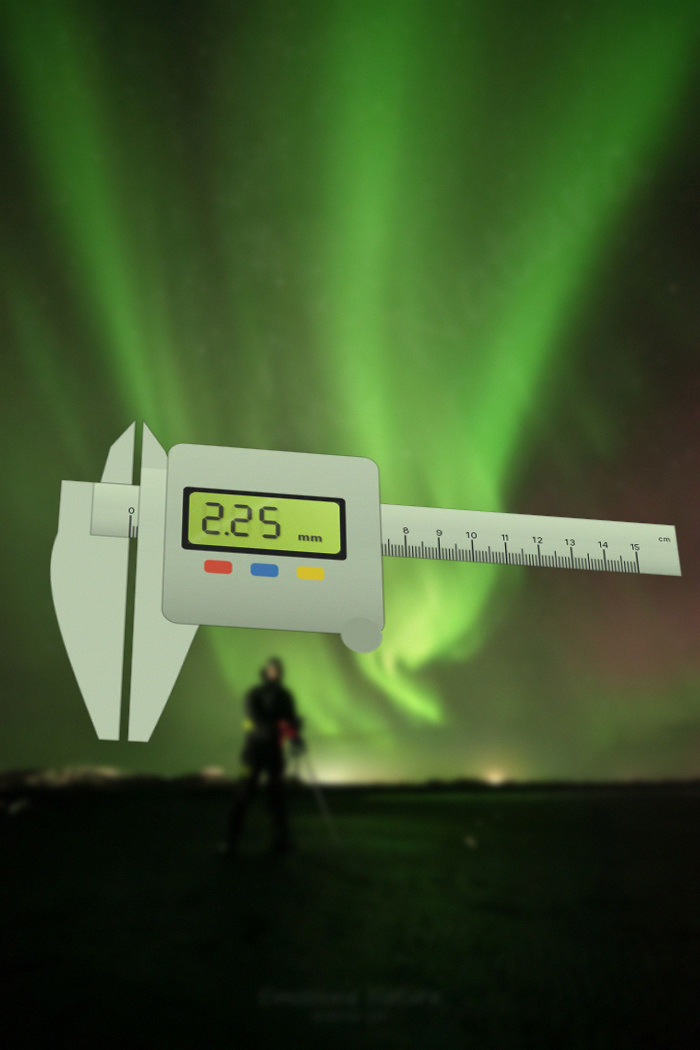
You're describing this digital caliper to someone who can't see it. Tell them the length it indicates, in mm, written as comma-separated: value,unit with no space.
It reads 2.25,mm
